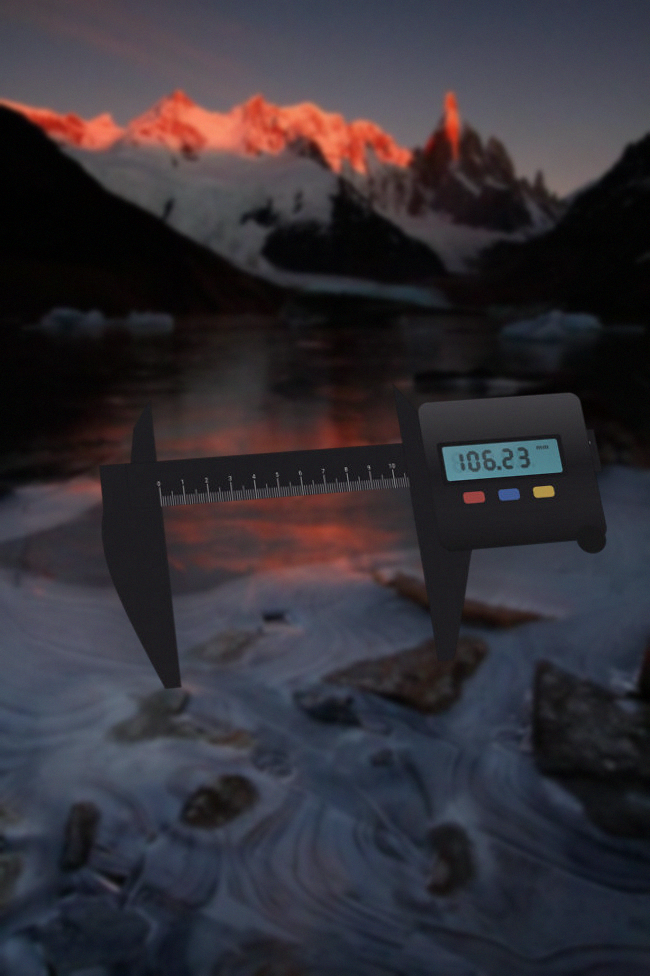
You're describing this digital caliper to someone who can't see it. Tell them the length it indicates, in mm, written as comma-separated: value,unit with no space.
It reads 106.23,mm
